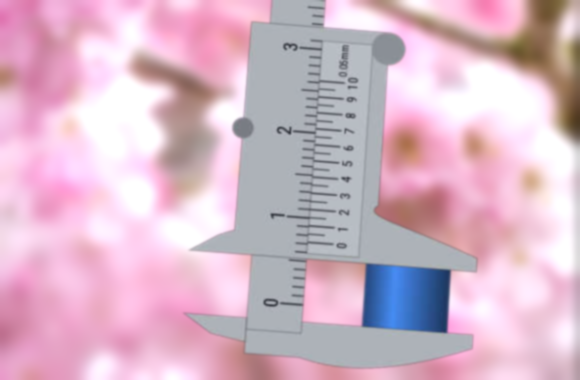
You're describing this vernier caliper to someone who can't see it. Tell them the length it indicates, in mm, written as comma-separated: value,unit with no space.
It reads 7.2,mm
